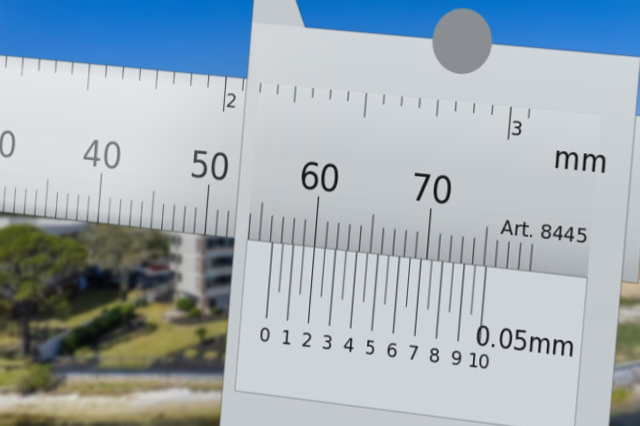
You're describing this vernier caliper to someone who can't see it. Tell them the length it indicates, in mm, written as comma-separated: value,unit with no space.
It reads 56.2,mm
